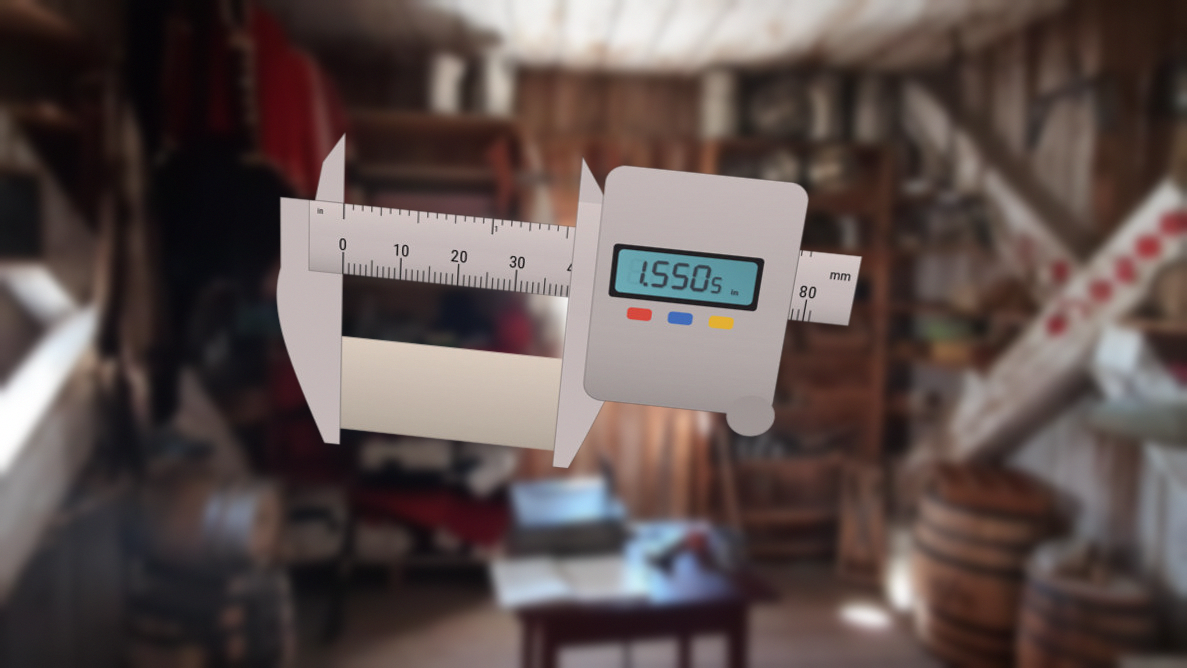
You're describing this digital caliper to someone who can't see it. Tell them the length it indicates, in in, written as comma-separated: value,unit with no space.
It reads 1.5505,in
